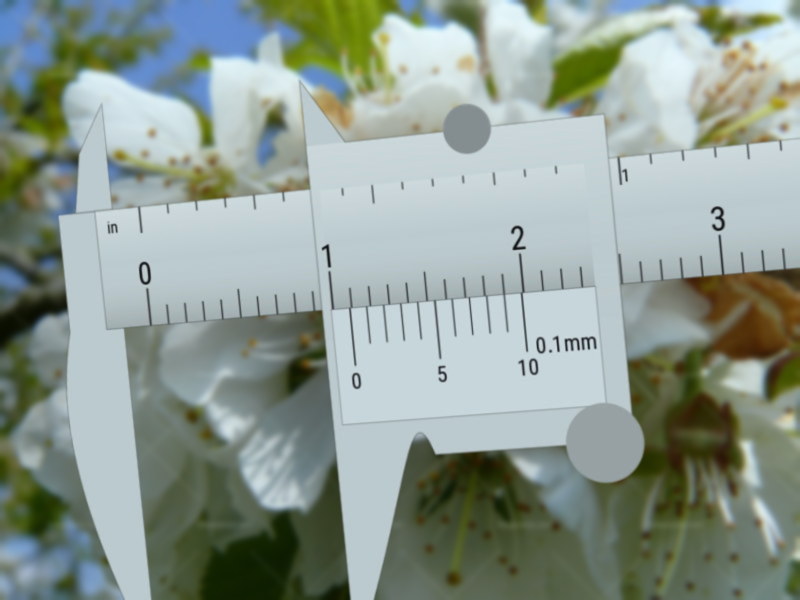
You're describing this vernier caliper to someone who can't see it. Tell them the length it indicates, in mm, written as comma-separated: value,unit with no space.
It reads 10.9,mm
